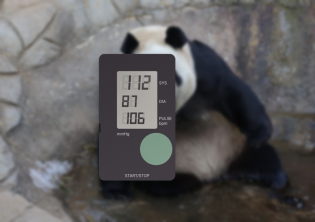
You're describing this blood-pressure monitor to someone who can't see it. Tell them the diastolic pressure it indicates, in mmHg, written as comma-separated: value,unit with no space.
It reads 87,mmHg
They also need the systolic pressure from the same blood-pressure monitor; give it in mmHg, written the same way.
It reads 112,mmHg
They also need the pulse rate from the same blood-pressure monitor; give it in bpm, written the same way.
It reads 106,bpm
